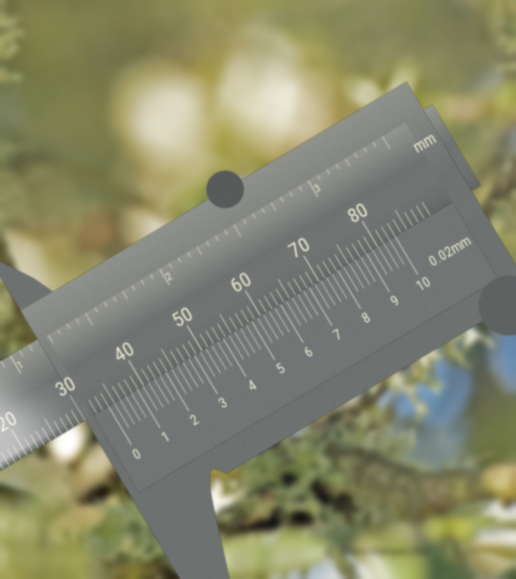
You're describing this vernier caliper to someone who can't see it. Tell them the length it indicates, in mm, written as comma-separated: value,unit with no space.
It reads 34.0,mm
